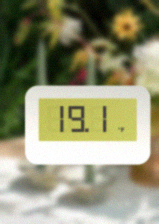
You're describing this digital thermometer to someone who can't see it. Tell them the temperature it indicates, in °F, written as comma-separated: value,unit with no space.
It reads 19.1,°F
